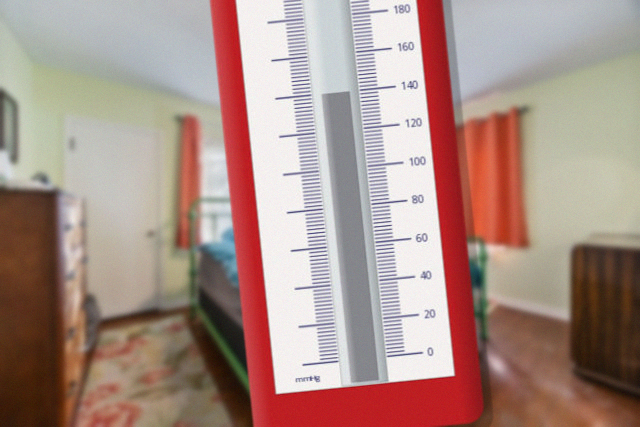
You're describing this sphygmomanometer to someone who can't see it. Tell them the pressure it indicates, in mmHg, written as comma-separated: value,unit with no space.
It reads 140,mmHg
